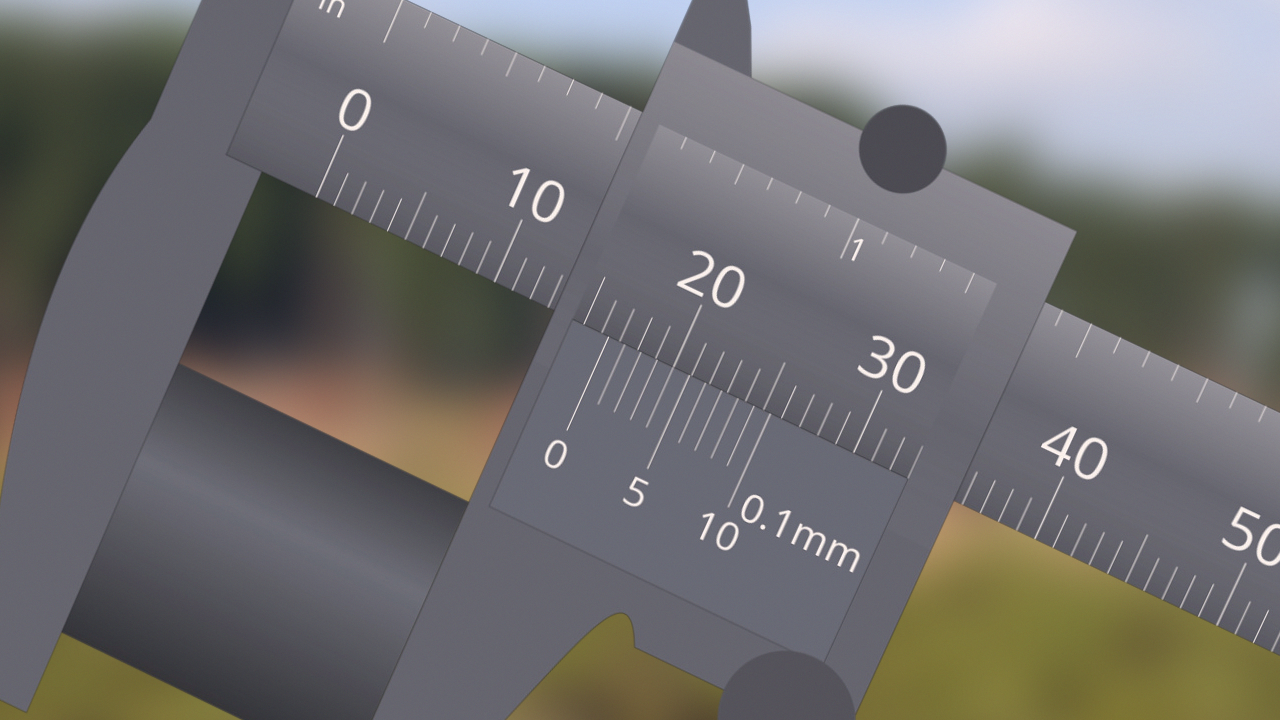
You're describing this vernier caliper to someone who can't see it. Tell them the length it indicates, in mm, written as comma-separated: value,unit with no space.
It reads 16.4,mm
